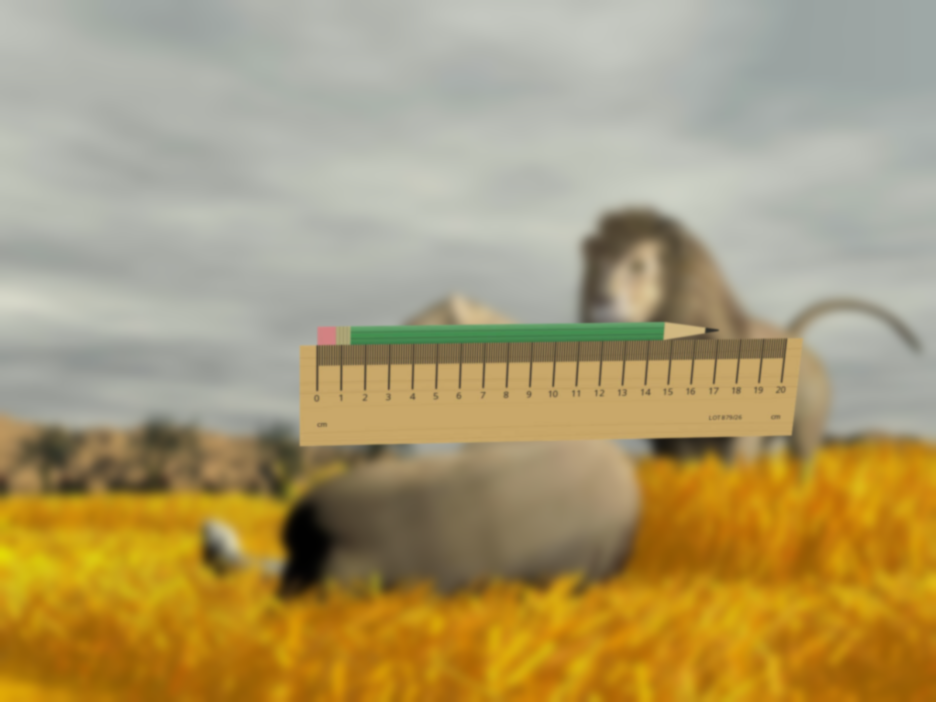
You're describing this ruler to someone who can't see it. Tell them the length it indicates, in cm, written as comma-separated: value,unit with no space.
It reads 17,cm
